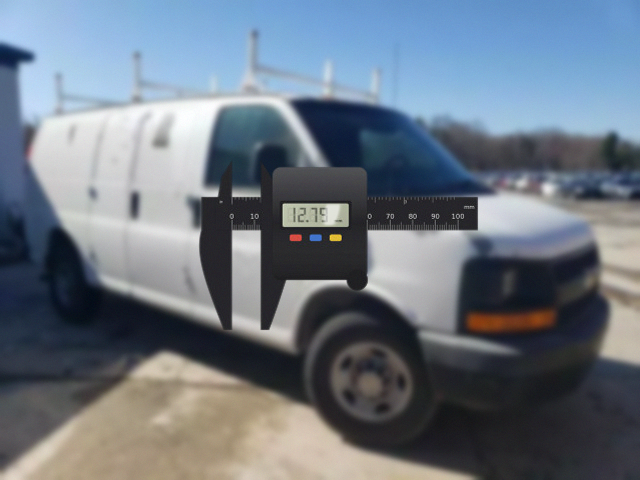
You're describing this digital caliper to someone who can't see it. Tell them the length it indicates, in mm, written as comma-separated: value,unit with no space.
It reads 12.79,mm
